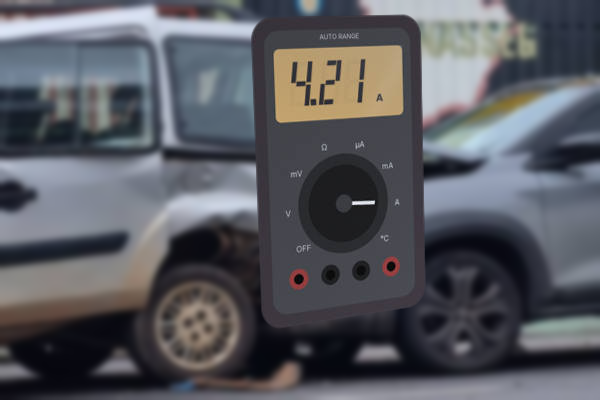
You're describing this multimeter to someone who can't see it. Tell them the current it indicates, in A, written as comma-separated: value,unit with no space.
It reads 4.21,A
